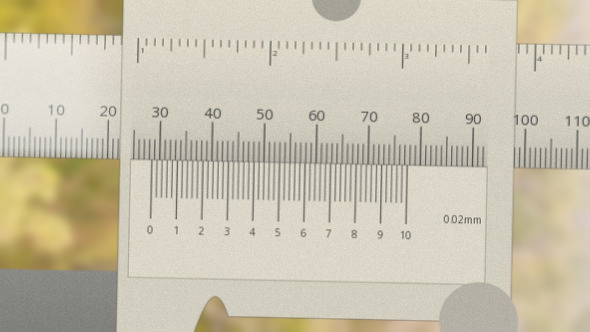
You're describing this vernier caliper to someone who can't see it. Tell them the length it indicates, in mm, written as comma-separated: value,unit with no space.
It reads 28.5,mm
